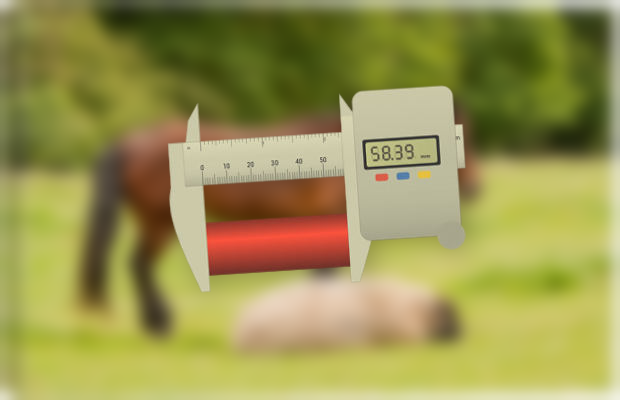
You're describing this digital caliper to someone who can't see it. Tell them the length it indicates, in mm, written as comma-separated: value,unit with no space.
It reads 58.39,mm
